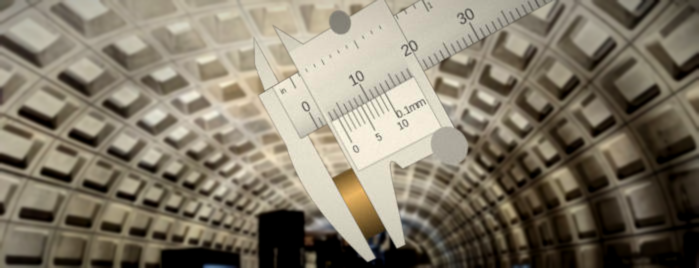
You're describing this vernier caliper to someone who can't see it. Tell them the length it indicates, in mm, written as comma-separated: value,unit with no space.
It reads 4.0,mm
